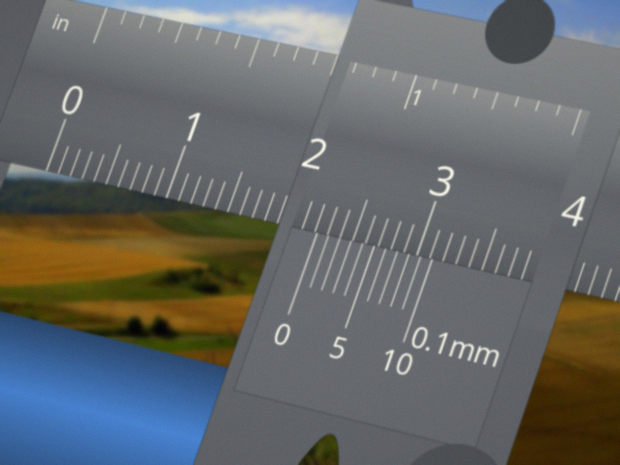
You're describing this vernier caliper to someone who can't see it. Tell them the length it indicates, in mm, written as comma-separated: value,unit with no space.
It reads 22.2,mm
